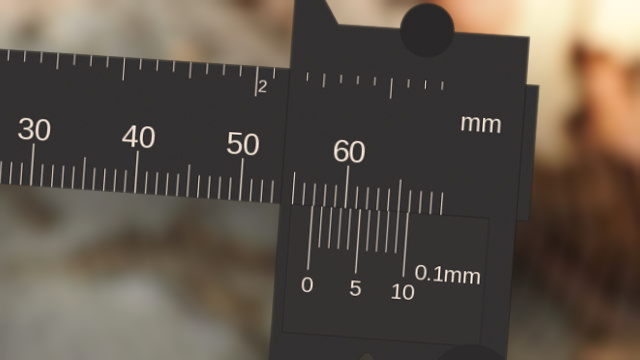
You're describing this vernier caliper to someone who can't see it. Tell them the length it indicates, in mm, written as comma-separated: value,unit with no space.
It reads 56.9,mm
